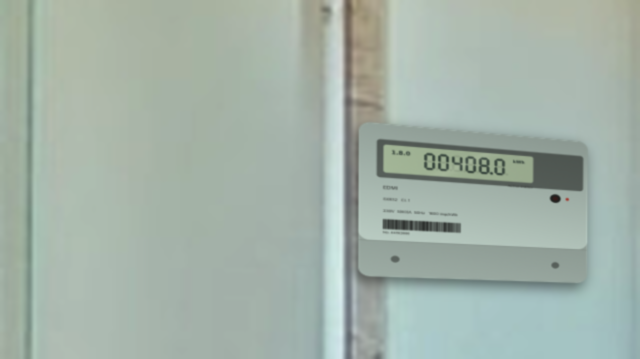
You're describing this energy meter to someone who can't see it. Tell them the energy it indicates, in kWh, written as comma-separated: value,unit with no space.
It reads 408.0,kWh
